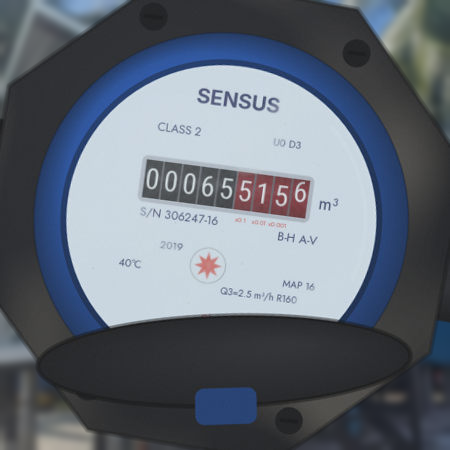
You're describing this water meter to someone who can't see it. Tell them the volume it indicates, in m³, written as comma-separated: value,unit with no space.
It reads 65.5156,m³
